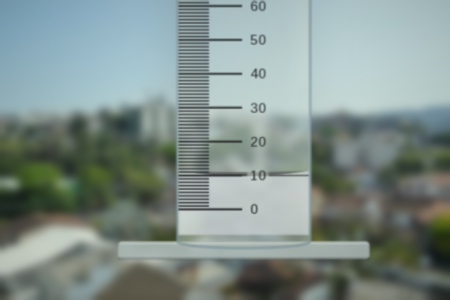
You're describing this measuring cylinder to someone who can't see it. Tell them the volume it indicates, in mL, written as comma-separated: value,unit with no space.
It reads 10,mL
